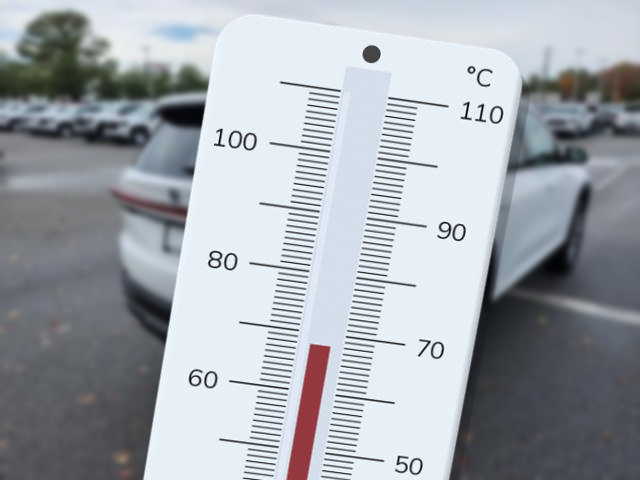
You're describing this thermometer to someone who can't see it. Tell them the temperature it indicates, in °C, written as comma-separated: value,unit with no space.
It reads 68,°C
